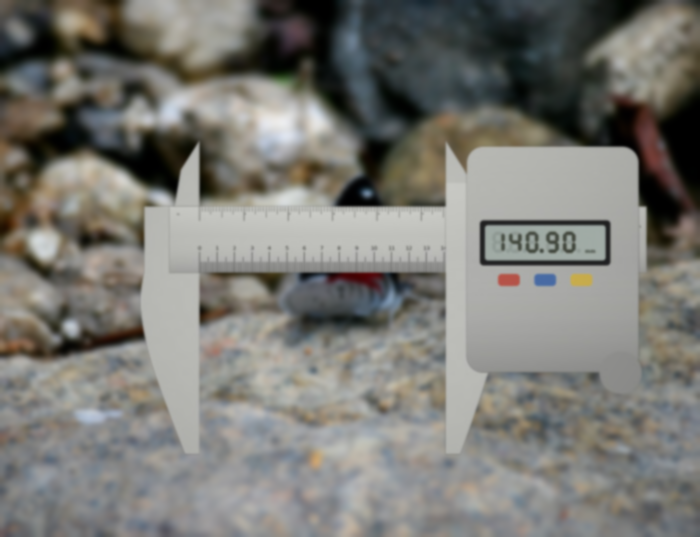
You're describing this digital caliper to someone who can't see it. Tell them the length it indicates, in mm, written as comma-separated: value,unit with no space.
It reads 140.90,mm
